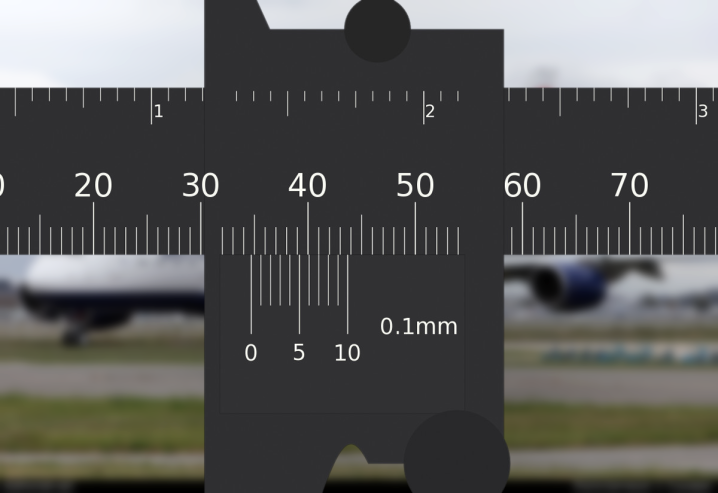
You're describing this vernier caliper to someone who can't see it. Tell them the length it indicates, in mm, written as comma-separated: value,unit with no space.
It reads 34.7,mm
